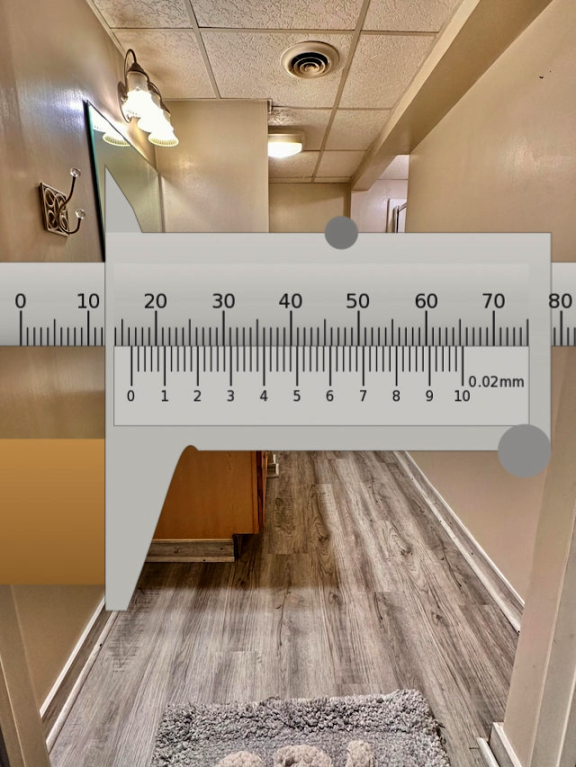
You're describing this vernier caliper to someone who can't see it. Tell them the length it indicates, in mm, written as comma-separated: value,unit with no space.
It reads 16.4,mm
